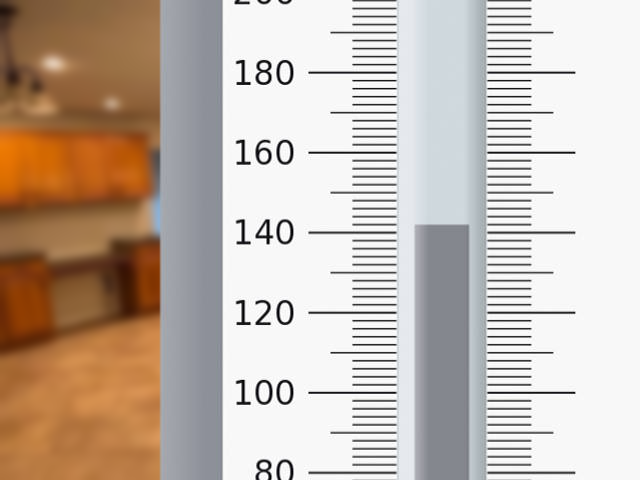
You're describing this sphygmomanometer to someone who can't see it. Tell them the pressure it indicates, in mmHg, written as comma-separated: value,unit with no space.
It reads 142,mmHg
